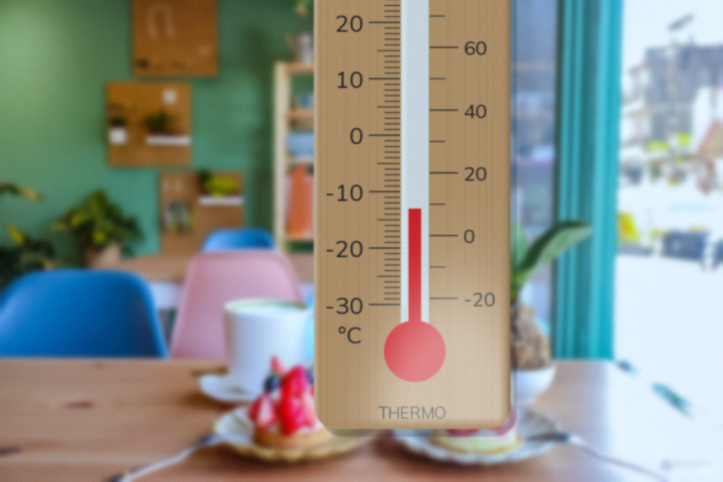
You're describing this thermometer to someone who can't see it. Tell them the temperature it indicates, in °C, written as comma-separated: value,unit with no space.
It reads -13,°C
